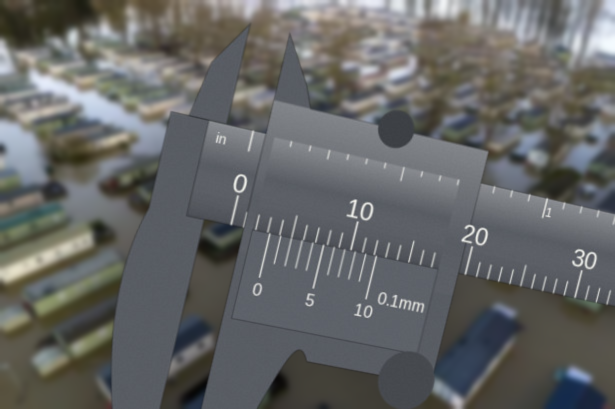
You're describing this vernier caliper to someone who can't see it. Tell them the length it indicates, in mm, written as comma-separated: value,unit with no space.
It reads 3.2,mm
